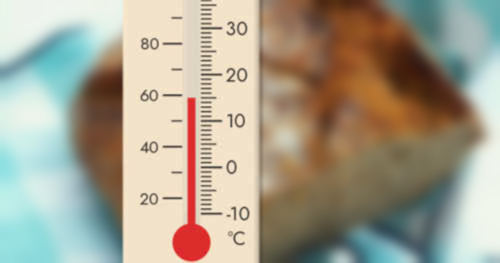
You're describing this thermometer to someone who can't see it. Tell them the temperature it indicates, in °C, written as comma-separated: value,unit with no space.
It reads 15,°C
